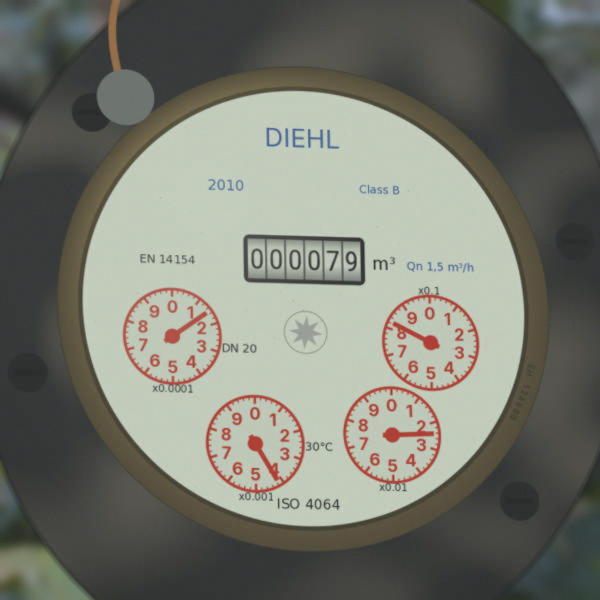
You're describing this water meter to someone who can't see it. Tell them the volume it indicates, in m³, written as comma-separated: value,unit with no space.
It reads 79.8241,m³
